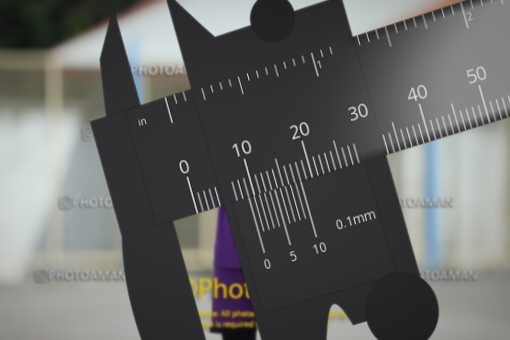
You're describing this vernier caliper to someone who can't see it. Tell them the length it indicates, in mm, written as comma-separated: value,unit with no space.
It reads 9.0,mm
